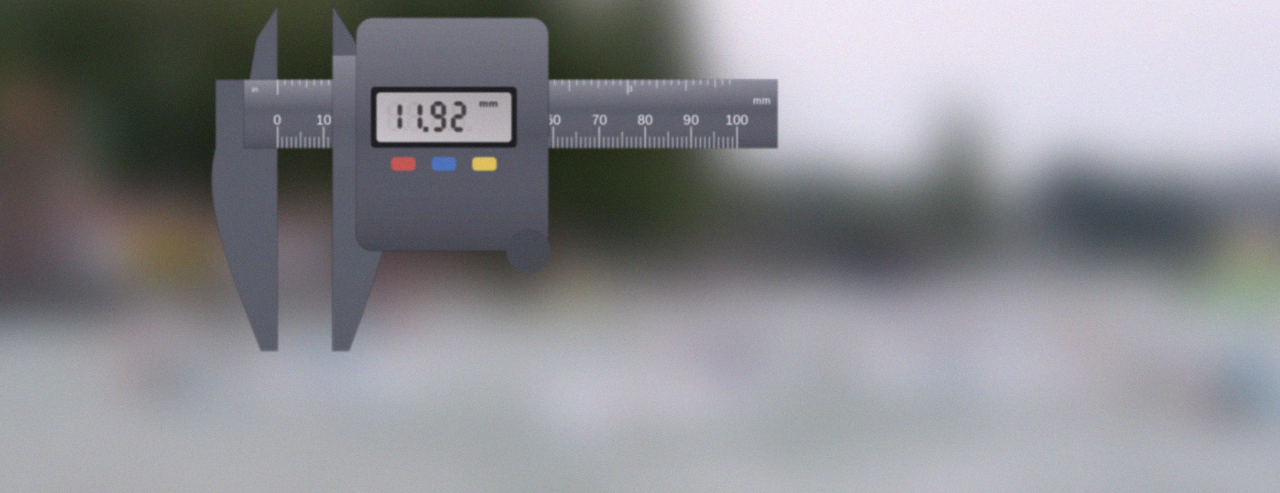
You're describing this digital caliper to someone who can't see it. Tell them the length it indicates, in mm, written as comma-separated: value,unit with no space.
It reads 11.92,mm
